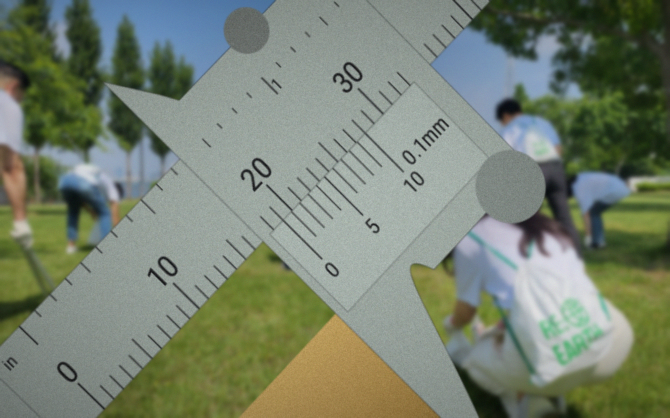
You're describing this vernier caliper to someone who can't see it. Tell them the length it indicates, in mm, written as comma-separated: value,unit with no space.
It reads 19.0,mm
